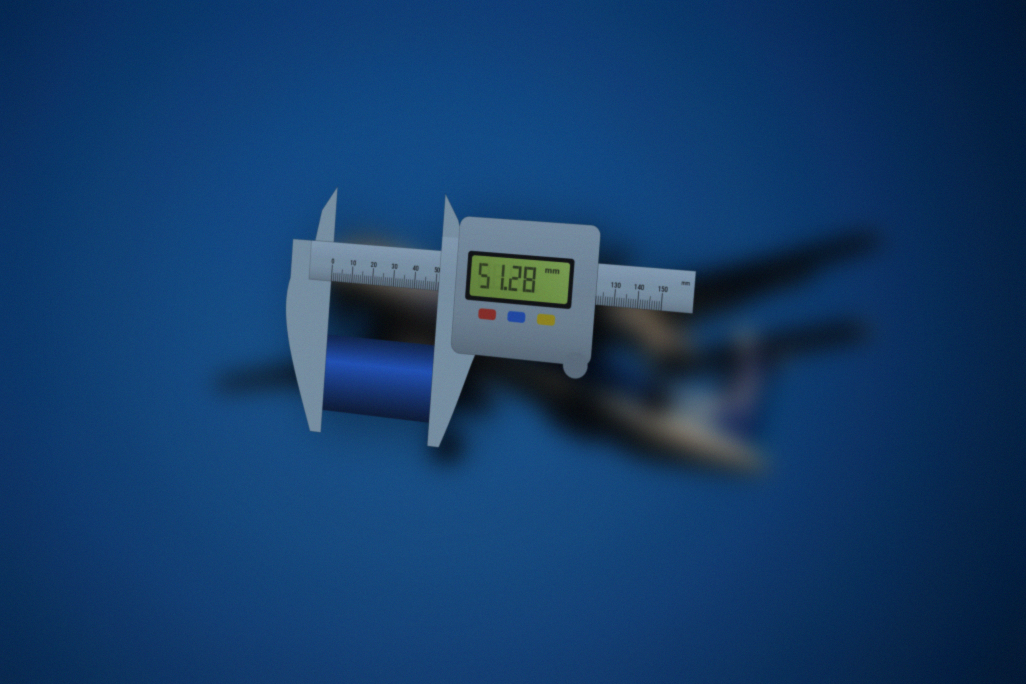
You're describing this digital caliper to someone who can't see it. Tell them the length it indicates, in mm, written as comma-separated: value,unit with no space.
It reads 51.28,mm
